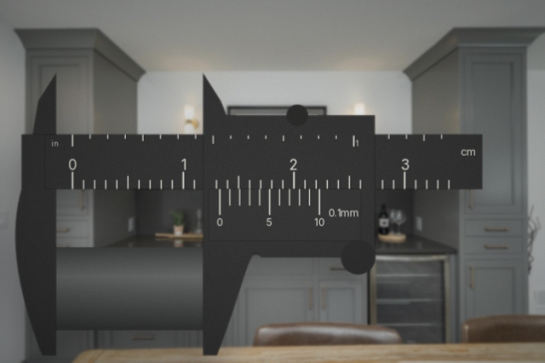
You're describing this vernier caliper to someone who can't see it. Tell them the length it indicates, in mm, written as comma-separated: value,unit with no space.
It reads 13.3,mm
